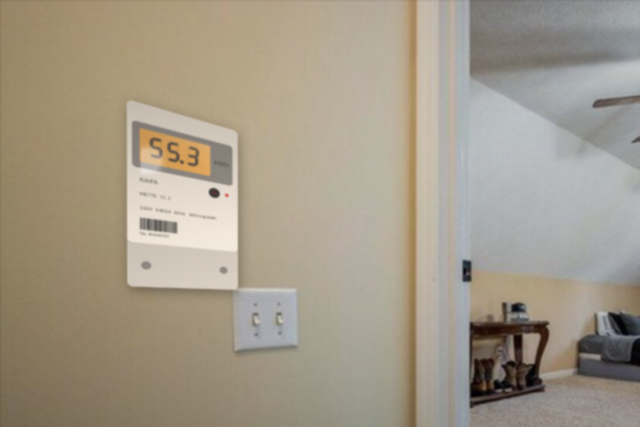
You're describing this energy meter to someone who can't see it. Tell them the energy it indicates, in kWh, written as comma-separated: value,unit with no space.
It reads 55.3,kWh
